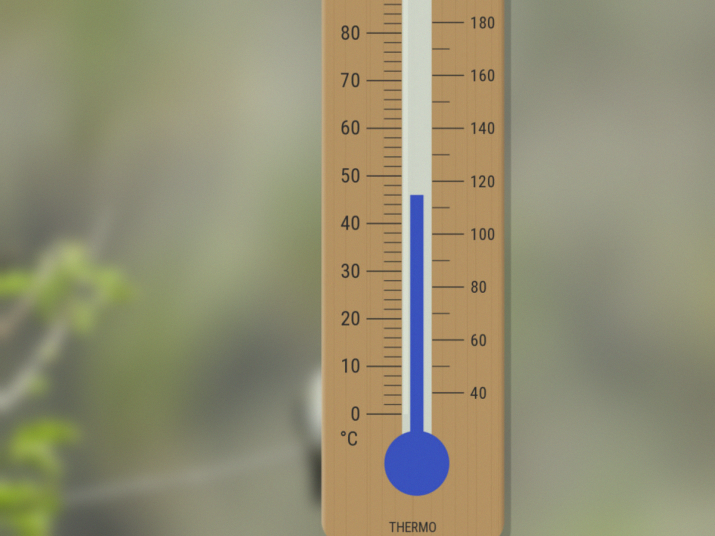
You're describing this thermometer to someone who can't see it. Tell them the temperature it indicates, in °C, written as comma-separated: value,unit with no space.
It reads 46,°C
